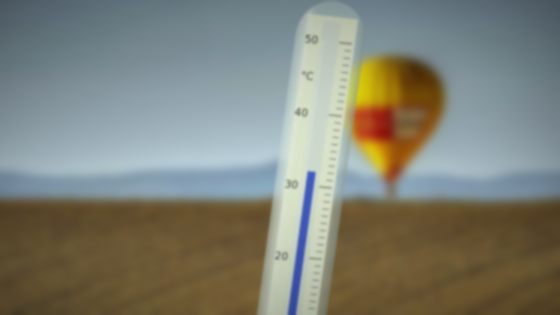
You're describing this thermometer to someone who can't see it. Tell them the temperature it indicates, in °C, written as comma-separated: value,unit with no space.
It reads 32,°C
